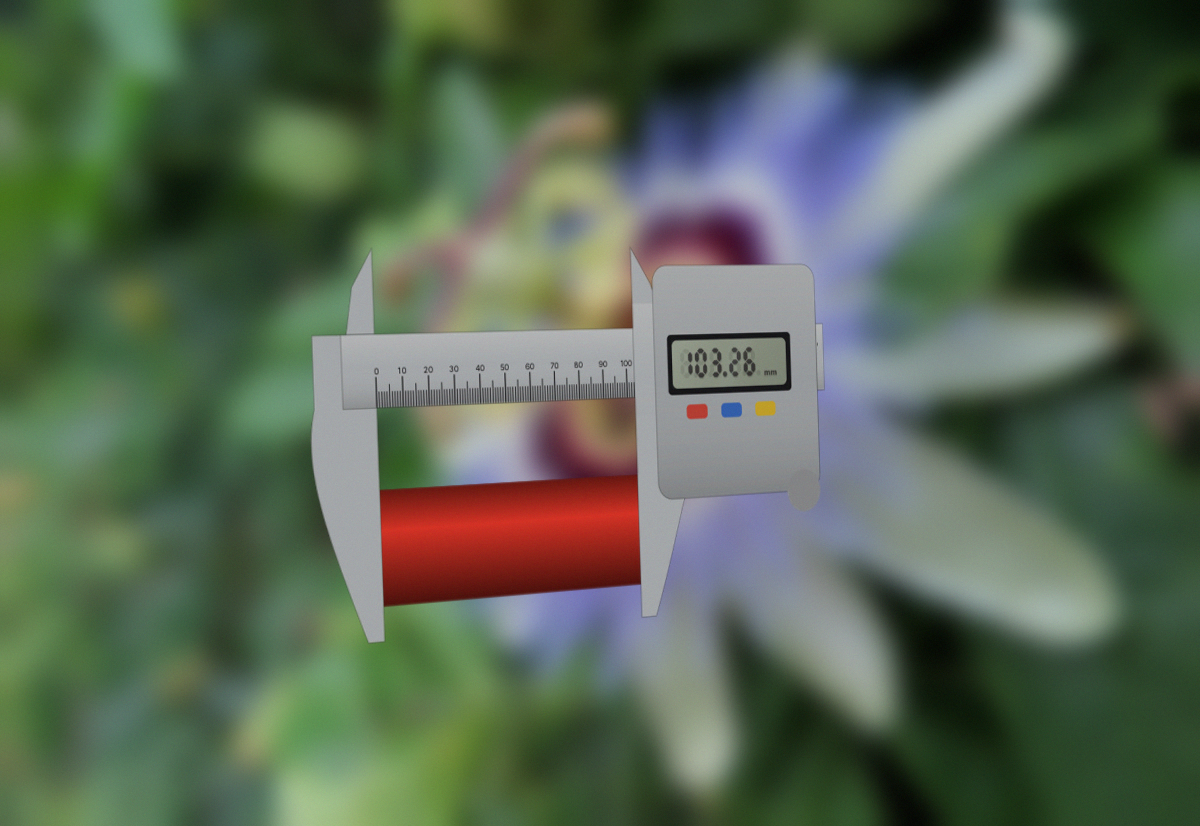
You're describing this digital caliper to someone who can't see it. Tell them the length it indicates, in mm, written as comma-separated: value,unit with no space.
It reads 103.26,mm
